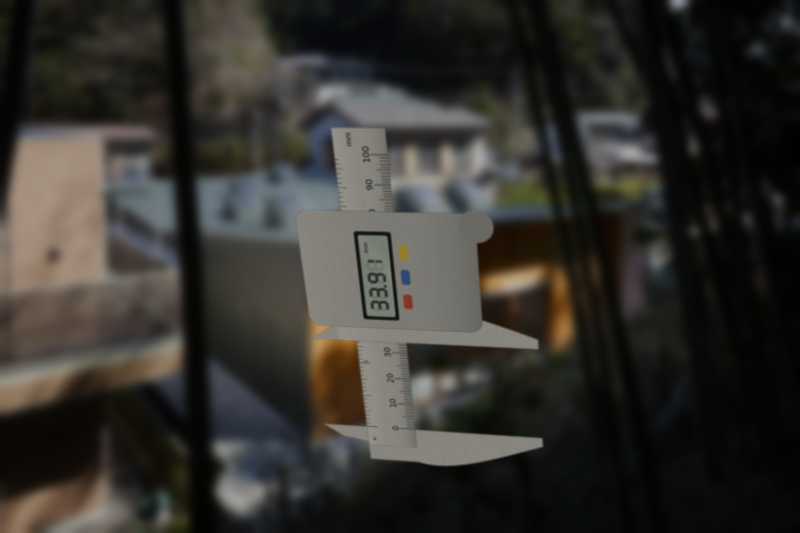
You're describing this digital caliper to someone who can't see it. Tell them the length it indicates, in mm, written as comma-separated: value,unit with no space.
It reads 33.91,mm
